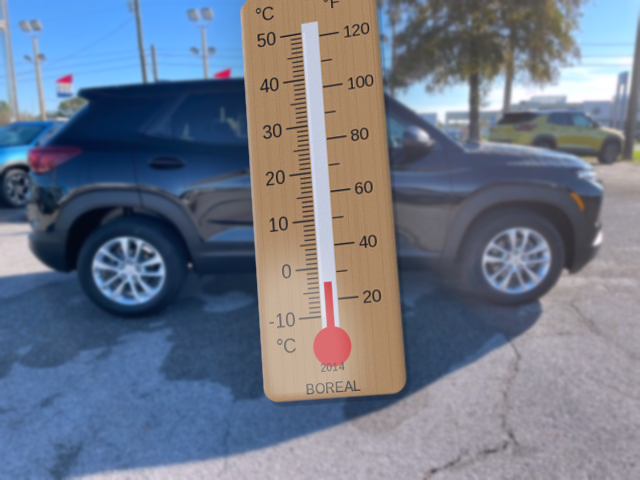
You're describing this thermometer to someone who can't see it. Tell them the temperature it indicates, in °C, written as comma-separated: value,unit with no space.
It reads -3,°C
